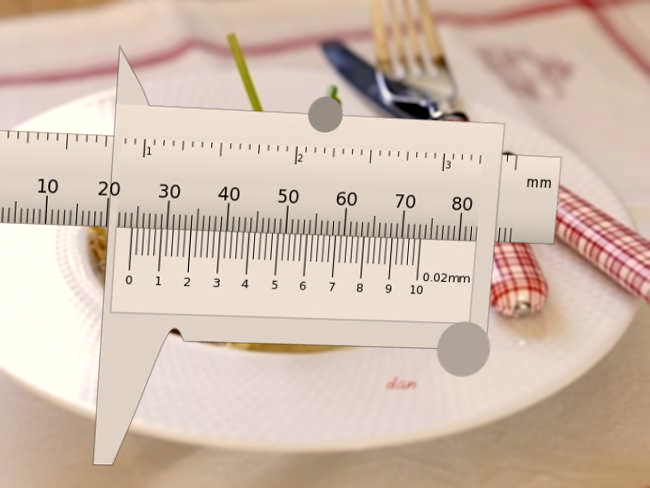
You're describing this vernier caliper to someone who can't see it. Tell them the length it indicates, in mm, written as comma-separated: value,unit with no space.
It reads 24.2,mm
